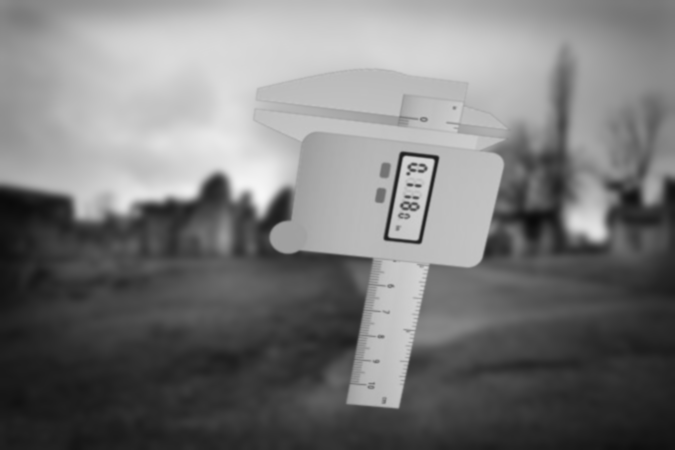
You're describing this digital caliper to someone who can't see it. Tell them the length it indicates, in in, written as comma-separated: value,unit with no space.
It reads 0.1180,in
